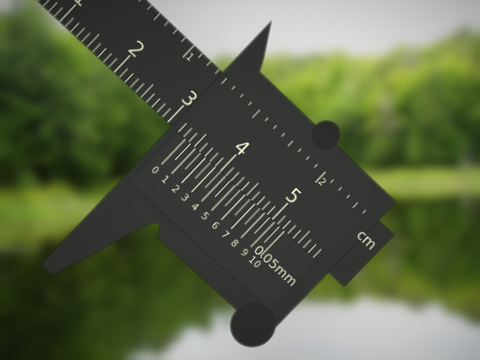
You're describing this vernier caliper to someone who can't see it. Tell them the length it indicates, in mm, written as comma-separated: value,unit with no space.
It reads 33.4,mm
